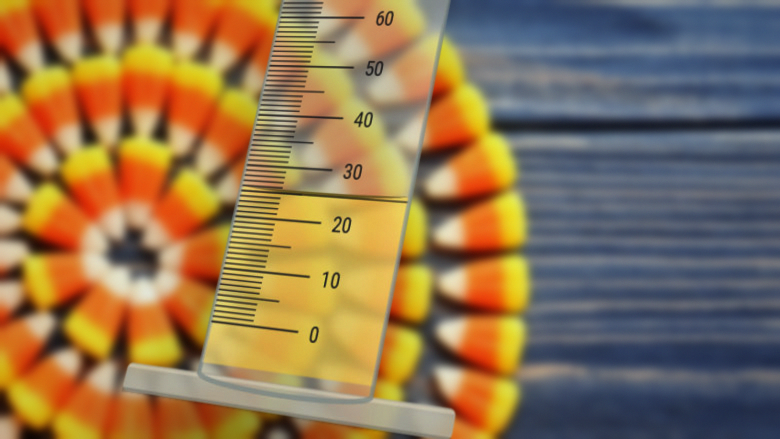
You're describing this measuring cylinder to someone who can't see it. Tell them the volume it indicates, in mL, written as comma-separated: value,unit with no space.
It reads 25,mL
